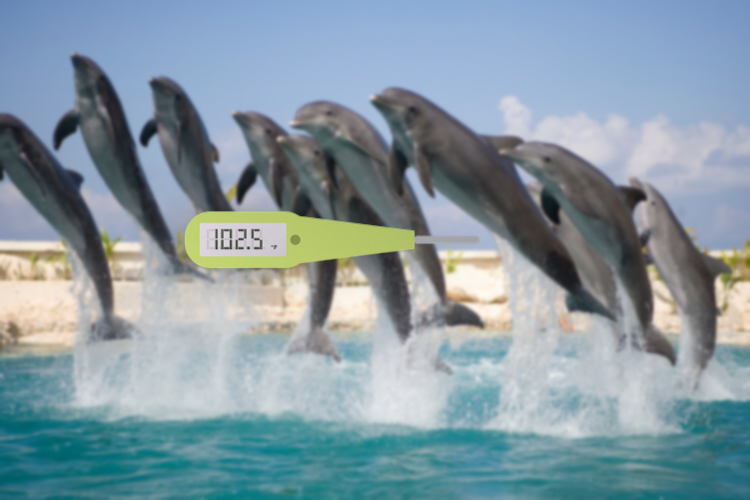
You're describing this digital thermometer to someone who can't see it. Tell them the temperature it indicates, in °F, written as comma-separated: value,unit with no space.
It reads 102.5,°F
